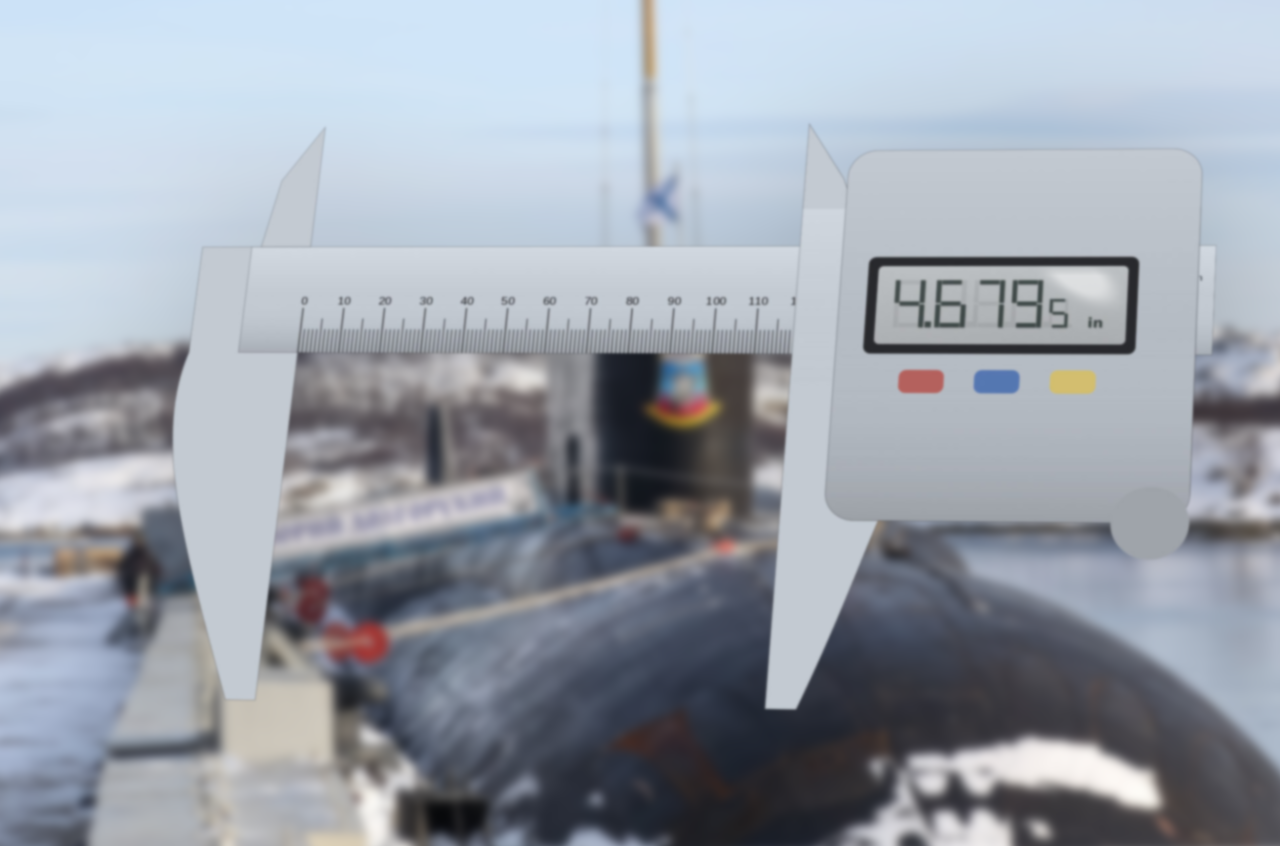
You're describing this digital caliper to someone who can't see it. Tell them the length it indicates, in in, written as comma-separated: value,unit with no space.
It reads 4.6795,in
